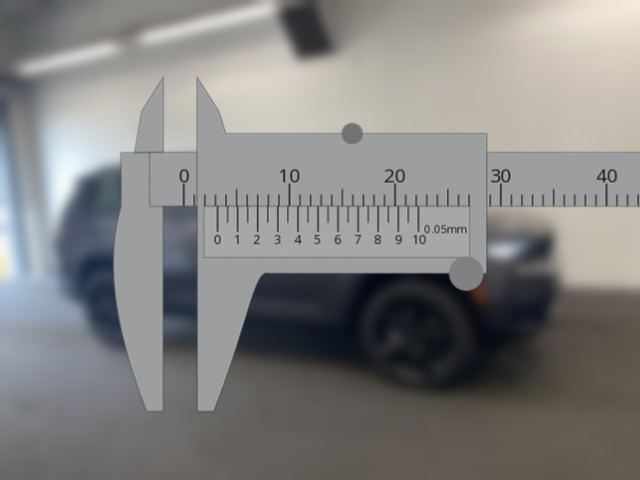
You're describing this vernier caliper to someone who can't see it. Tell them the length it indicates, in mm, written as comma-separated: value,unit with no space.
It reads 3.2,mm
